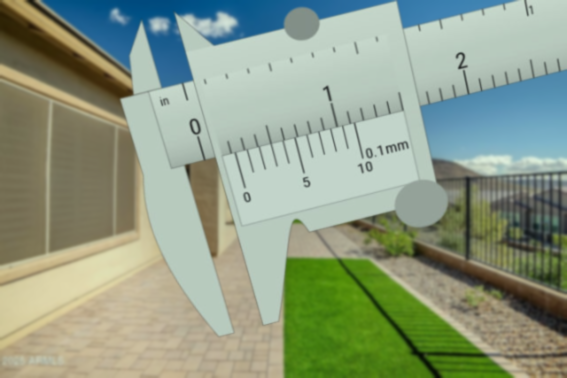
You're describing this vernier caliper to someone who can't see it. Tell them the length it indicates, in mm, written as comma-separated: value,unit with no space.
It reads 2.3,mm
